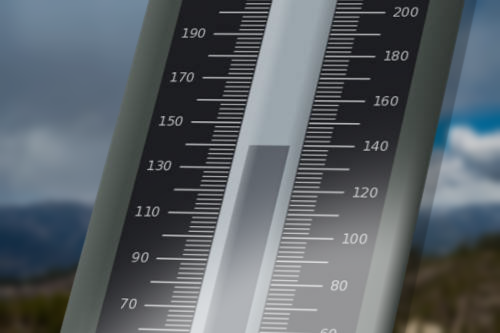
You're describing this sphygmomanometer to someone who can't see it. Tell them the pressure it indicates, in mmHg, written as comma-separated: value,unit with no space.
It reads 140,mmHg
